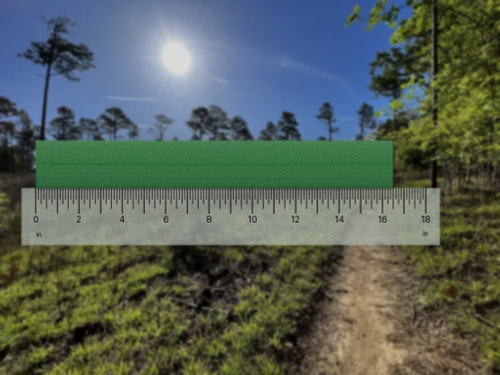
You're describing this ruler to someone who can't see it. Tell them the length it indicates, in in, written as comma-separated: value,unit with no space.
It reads 16.5,in
